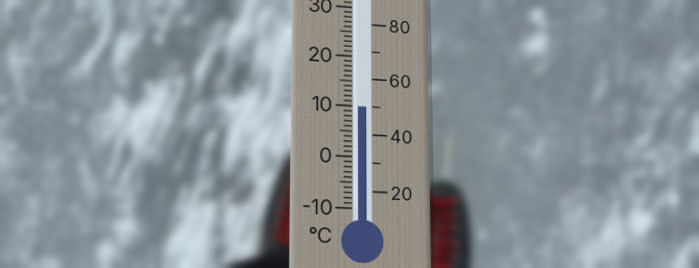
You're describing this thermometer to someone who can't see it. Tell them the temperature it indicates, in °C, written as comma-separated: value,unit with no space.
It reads 10,°C
